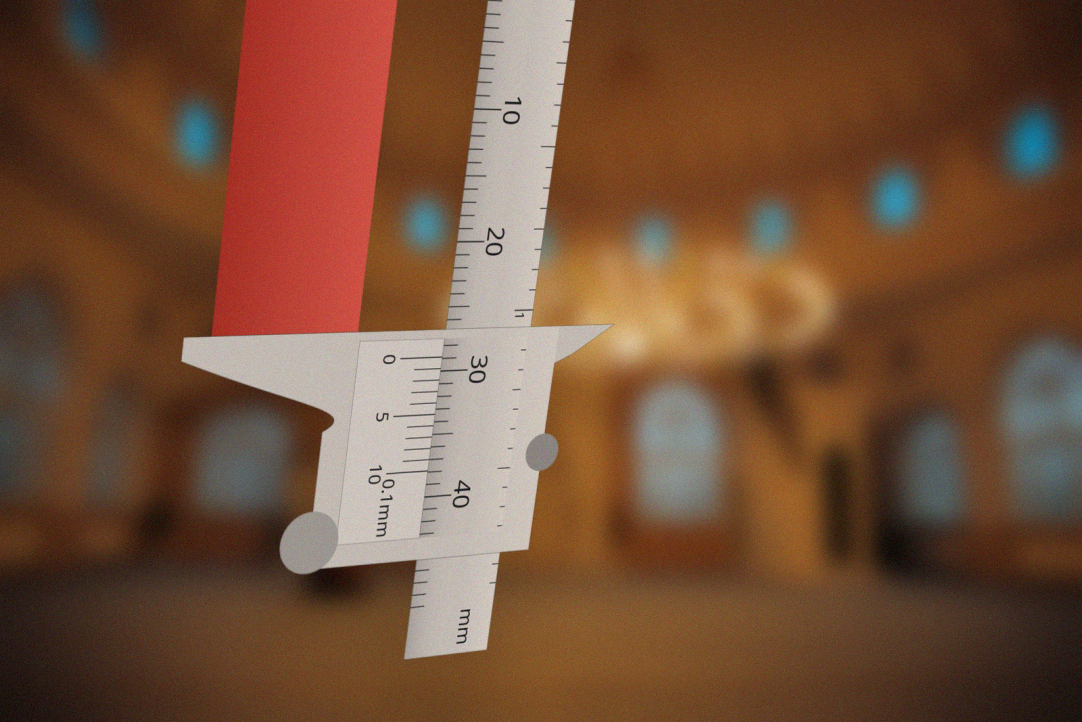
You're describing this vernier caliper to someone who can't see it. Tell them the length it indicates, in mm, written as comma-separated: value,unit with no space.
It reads 28.9,mm
